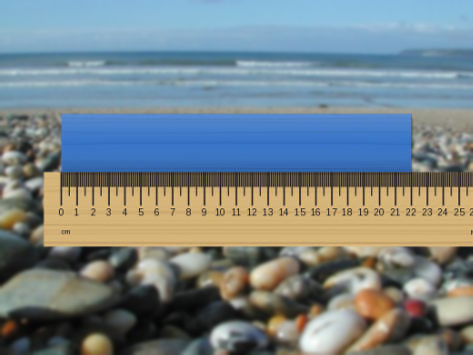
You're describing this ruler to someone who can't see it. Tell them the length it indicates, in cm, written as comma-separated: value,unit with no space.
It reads 22,cm
